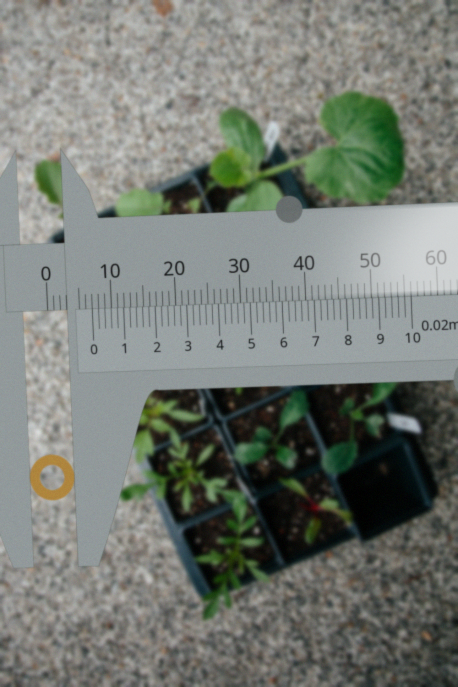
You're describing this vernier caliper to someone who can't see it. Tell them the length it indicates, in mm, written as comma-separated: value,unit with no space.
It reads 7.0,mm
